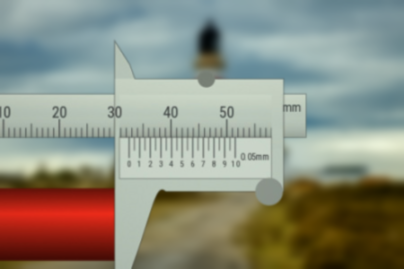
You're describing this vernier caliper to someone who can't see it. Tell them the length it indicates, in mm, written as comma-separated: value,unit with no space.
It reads 32.5,mm
